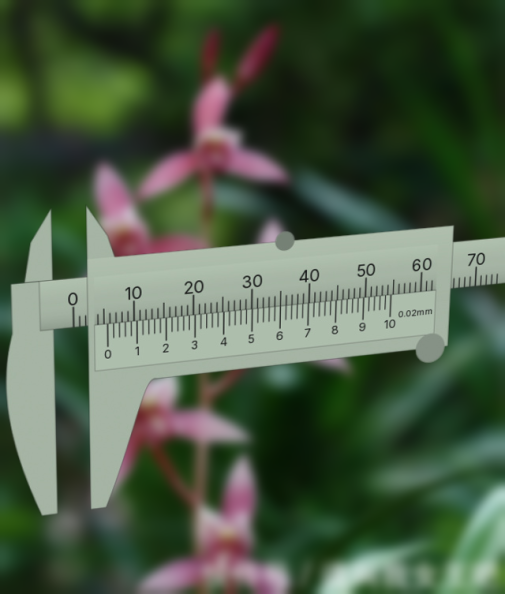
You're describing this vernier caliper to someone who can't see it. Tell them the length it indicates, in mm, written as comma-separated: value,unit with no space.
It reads 5.6,mm
